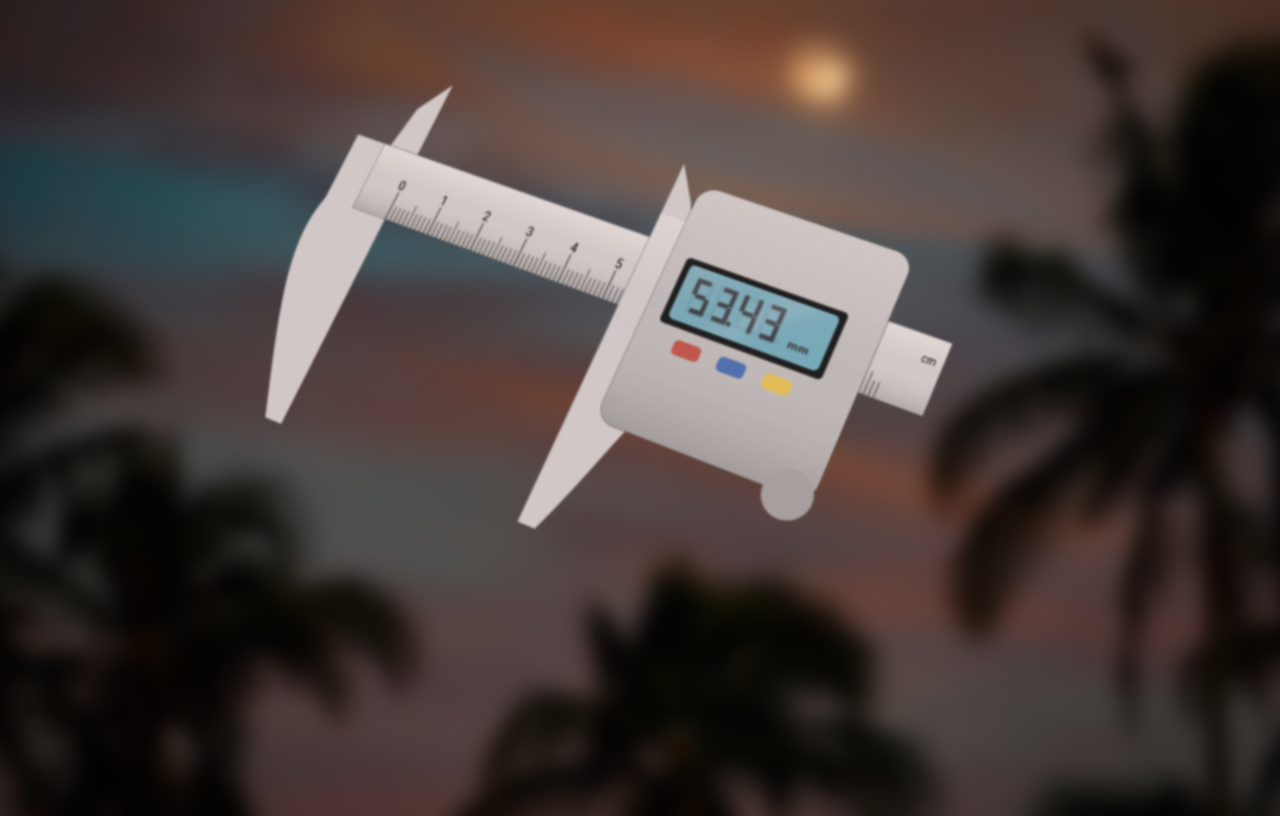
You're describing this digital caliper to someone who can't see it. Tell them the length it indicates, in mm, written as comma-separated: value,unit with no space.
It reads 53.43,mm
